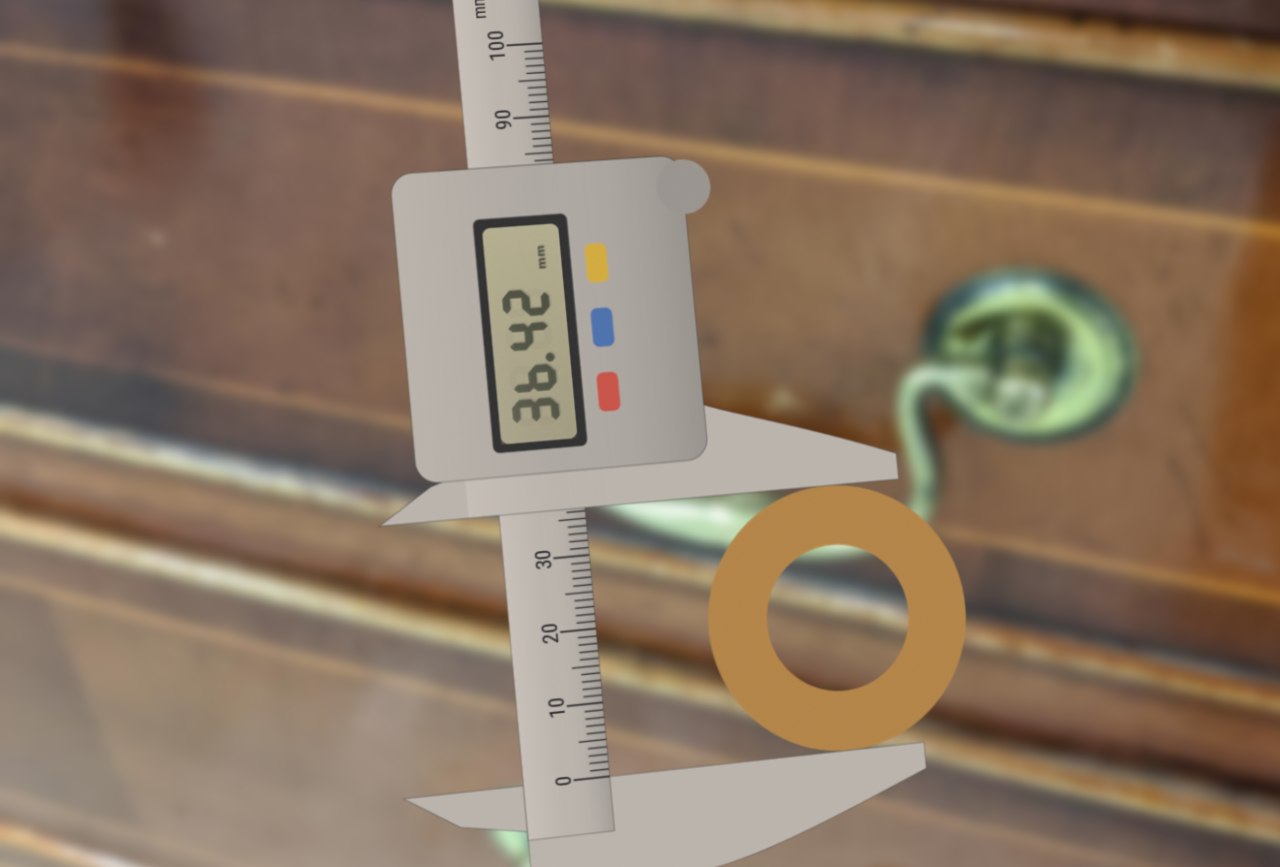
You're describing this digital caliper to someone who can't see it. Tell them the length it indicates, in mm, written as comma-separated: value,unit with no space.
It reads 36.42,mm
